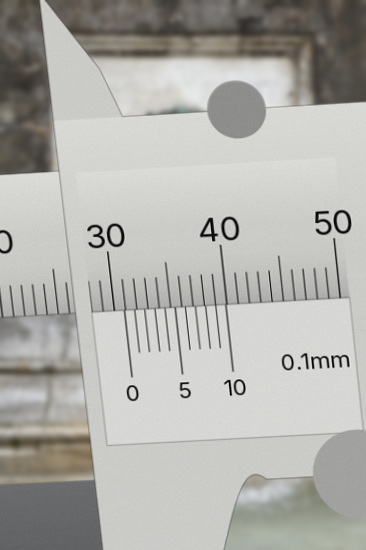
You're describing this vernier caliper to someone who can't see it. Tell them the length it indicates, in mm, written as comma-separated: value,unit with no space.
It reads 30.9,mm
